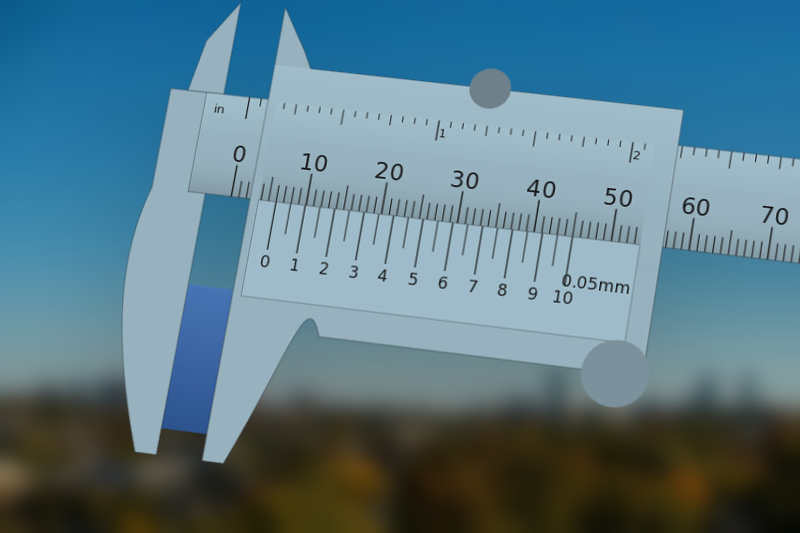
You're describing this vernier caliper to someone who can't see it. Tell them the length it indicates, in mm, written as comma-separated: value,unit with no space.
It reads 6.0,mm
